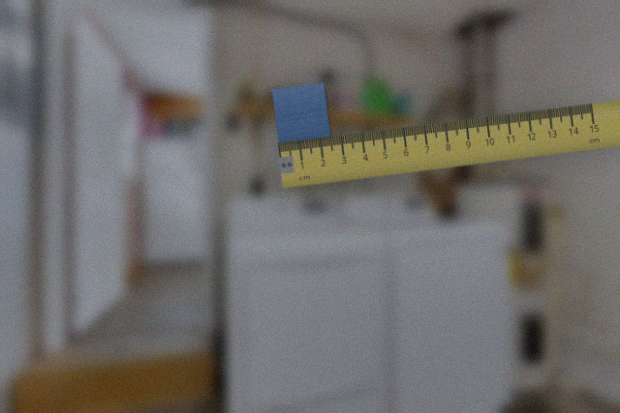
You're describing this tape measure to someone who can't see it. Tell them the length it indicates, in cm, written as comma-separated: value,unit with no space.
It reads 2.5,cm
